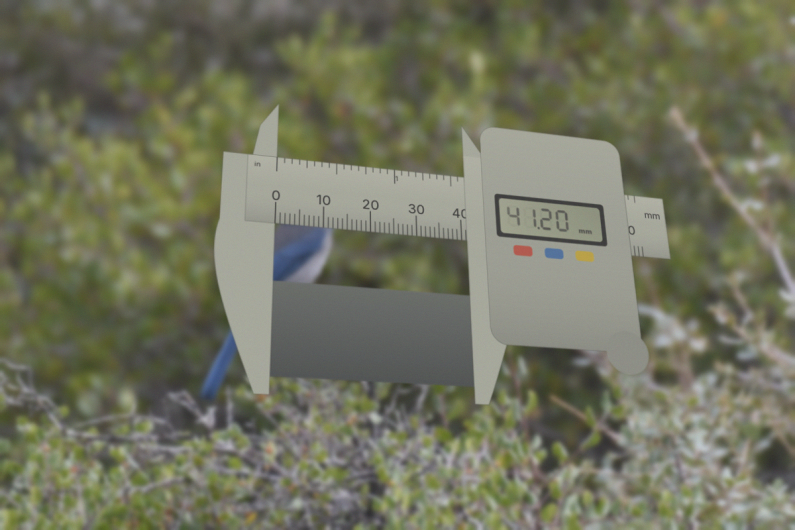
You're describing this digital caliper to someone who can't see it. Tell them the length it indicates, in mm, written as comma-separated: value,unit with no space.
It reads 41.20,mm
